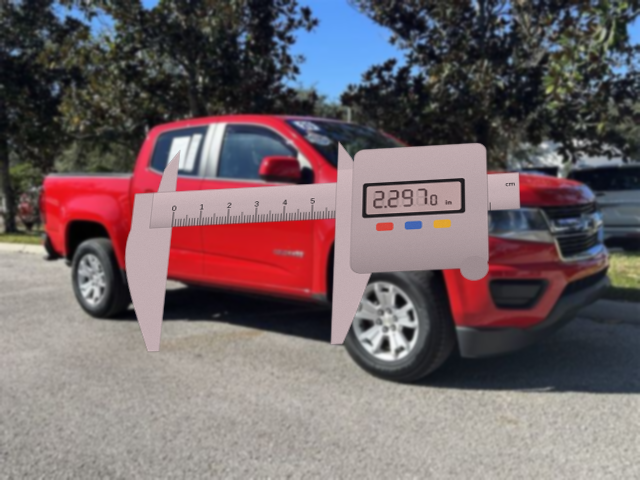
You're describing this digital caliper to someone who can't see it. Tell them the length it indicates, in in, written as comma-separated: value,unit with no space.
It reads 2.2970,in
